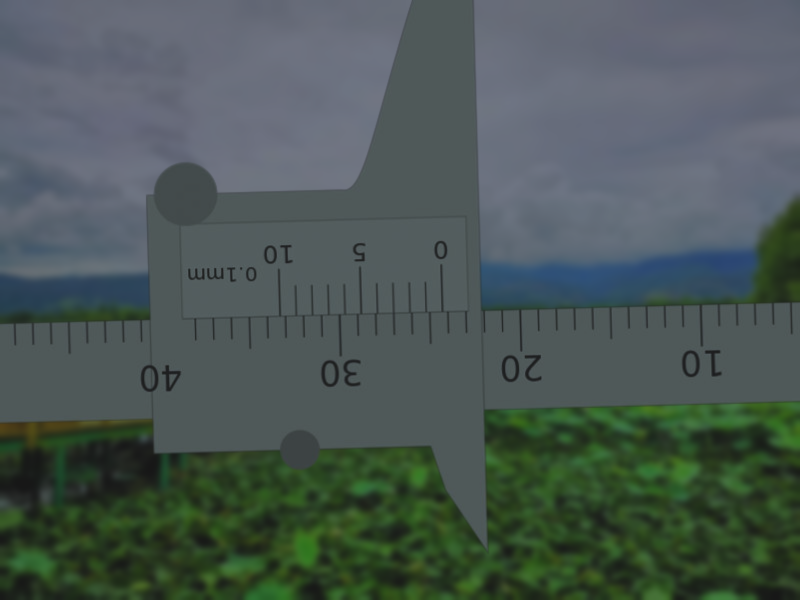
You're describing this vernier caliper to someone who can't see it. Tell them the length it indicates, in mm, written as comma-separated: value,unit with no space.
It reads 24.3,mm
